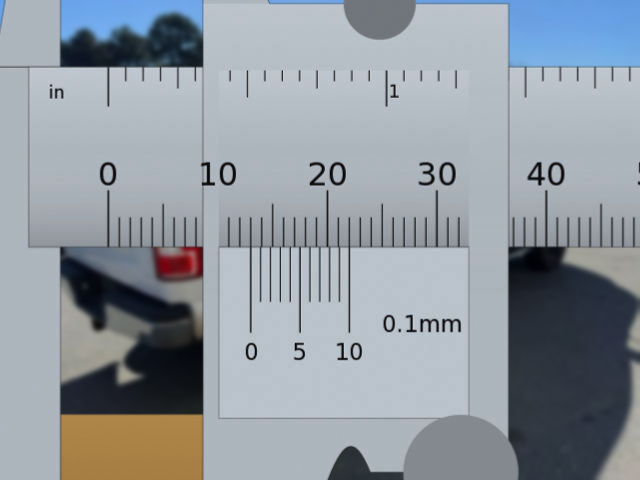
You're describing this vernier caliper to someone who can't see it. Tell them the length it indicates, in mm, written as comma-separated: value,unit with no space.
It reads 13.0,mm
